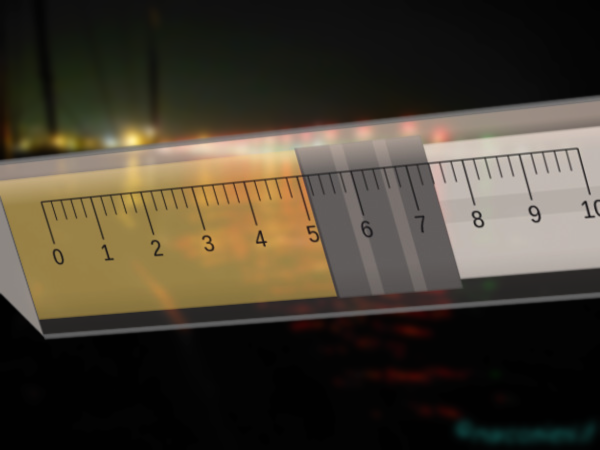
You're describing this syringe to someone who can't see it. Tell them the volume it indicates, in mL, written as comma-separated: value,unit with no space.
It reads 5.1,mL
